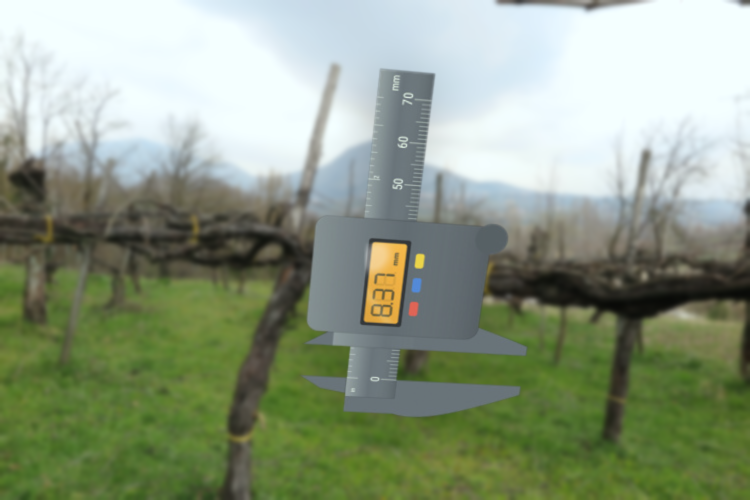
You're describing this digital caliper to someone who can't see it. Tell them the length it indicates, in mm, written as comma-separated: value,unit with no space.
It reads 8.37,mm
